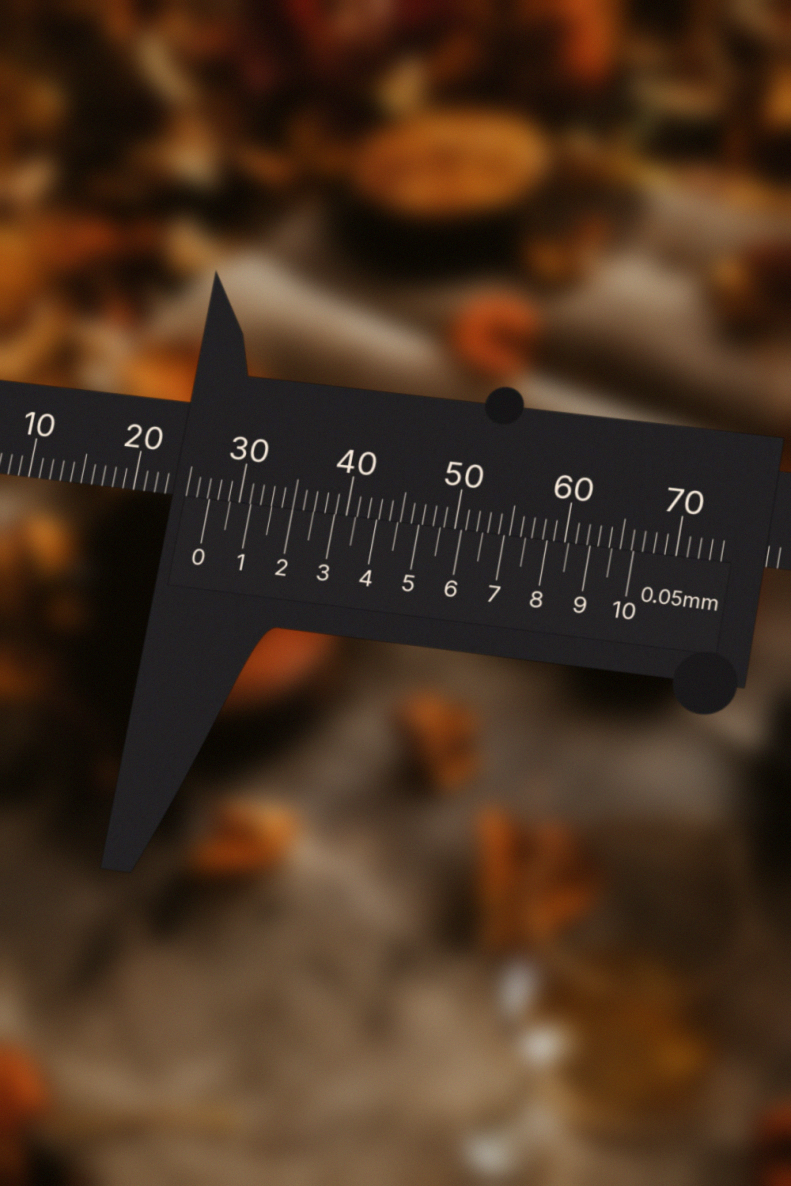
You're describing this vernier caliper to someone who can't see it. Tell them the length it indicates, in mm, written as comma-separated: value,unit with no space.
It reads 27.2,mm
